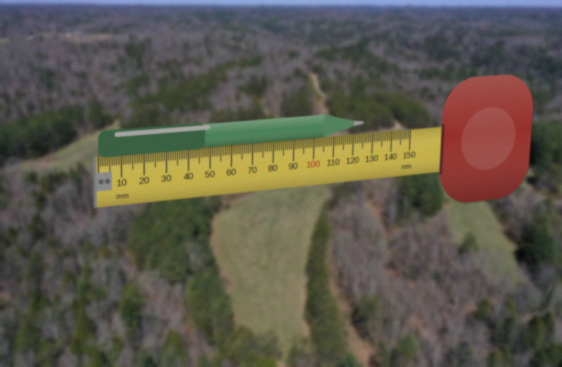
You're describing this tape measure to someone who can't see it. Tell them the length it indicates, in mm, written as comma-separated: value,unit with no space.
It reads 125,mm
